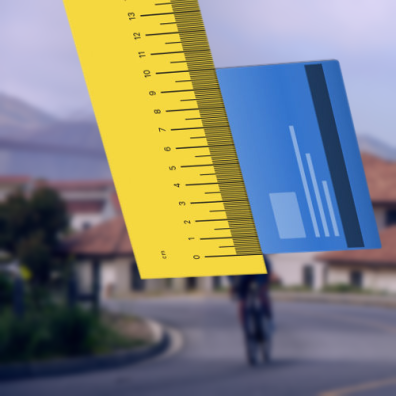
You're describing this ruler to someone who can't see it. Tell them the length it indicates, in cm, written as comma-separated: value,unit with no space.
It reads 10,cm
